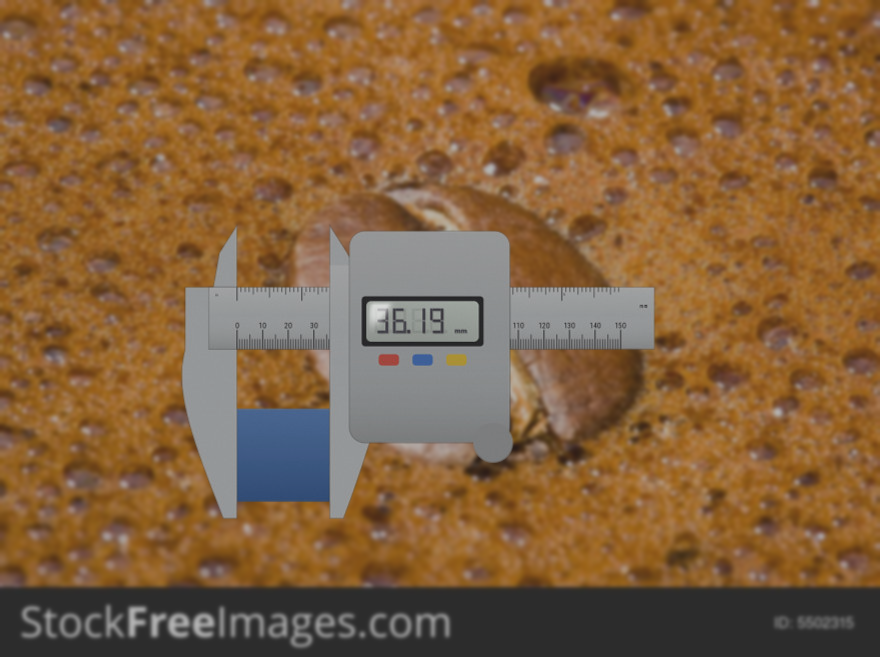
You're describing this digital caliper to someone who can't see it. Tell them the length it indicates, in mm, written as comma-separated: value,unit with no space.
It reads 36.19,mm
